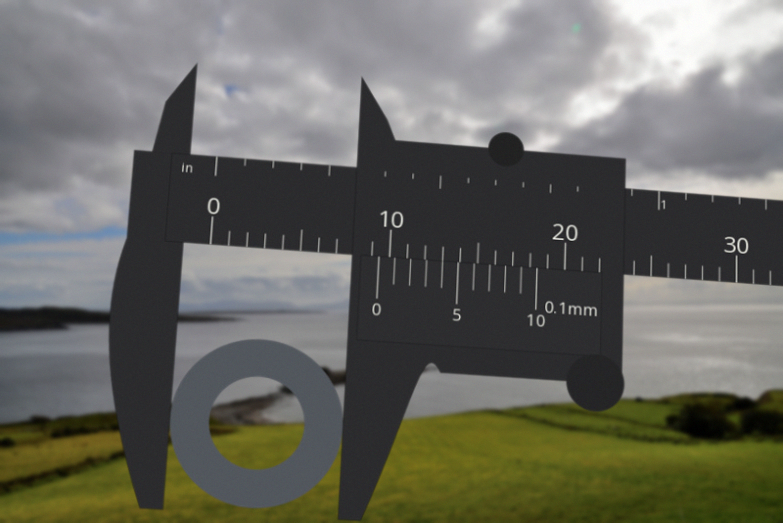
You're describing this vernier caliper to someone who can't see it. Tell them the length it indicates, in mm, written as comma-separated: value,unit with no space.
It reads 9.4,mm
